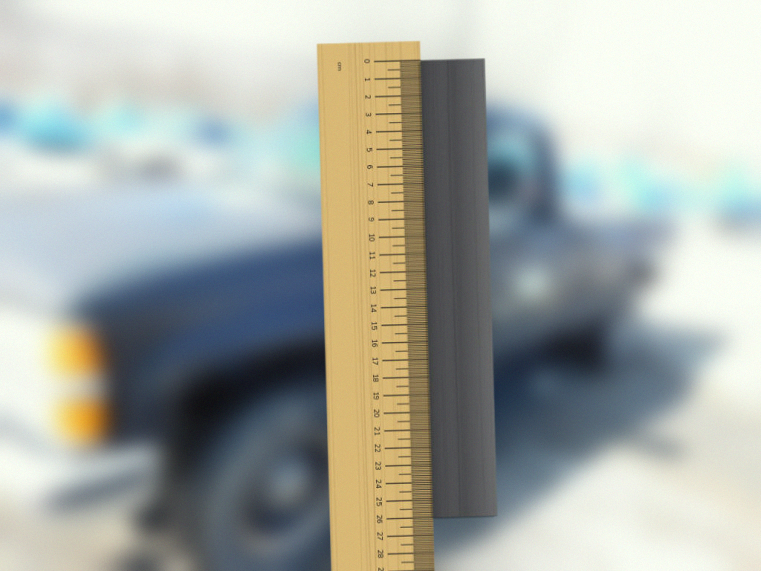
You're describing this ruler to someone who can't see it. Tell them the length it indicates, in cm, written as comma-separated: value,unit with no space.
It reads 26,cm
